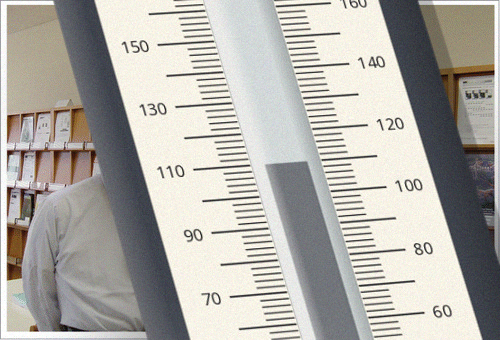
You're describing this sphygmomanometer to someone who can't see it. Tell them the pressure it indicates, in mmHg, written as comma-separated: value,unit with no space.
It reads 110,mmHg
